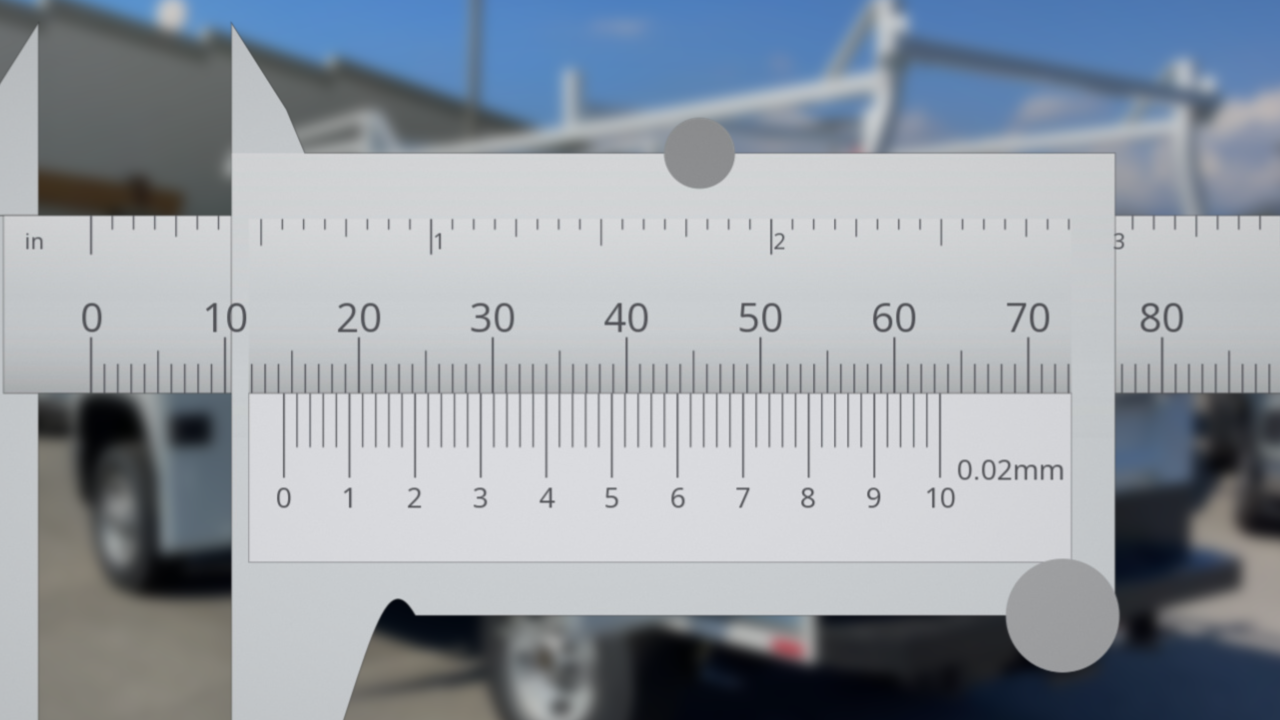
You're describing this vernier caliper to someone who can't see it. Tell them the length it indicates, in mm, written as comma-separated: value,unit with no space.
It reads 14.4,mm
